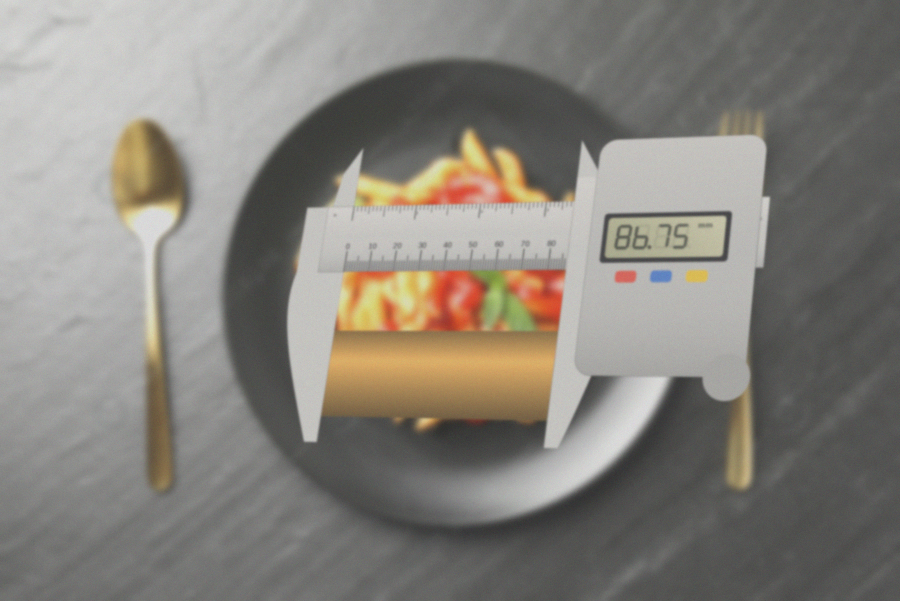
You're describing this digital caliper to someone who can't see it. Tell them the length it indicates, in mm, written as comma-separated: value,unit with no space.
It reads 86.75,mm
